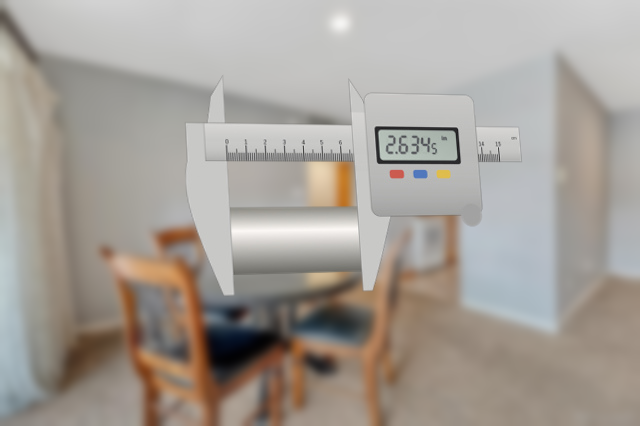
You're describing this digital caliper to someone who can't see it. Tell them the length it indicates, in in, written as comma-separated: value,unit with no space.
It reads 2.6345,in
